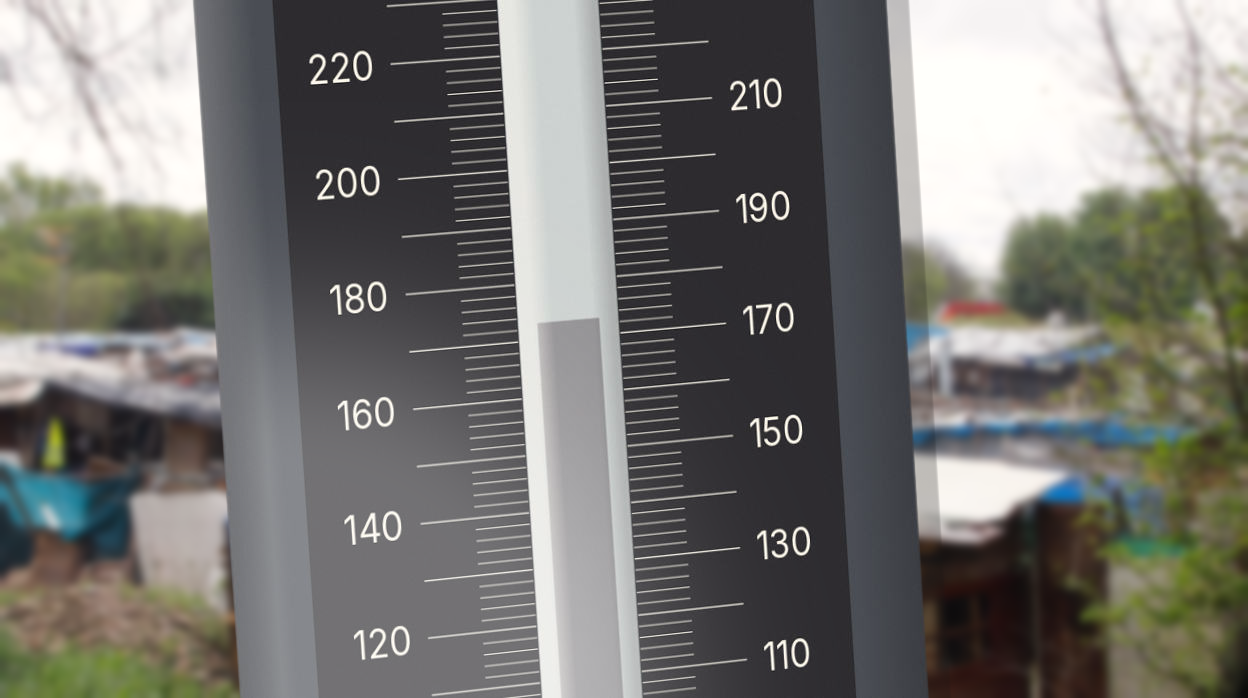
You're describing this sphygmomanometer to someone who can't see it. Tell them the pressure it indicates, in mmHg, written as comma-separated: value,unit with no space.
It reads 173,mmHg
